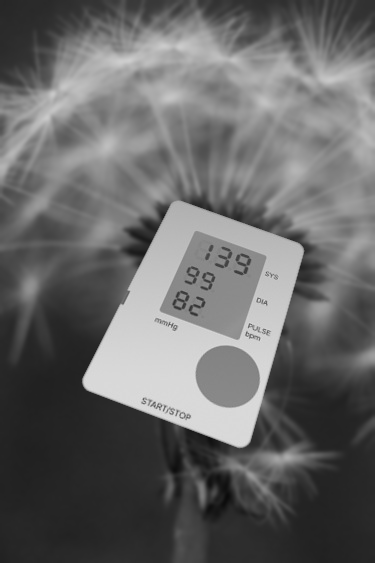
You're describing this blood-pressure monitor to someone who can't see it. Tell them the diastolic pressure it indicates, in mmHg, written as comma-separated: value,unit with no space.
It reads 99,mmHg
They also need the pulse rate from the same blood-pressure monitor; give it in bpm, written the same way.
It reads 82,bpm
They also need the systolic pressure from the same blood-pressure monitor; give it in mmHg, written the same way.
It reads 139,mmHg
